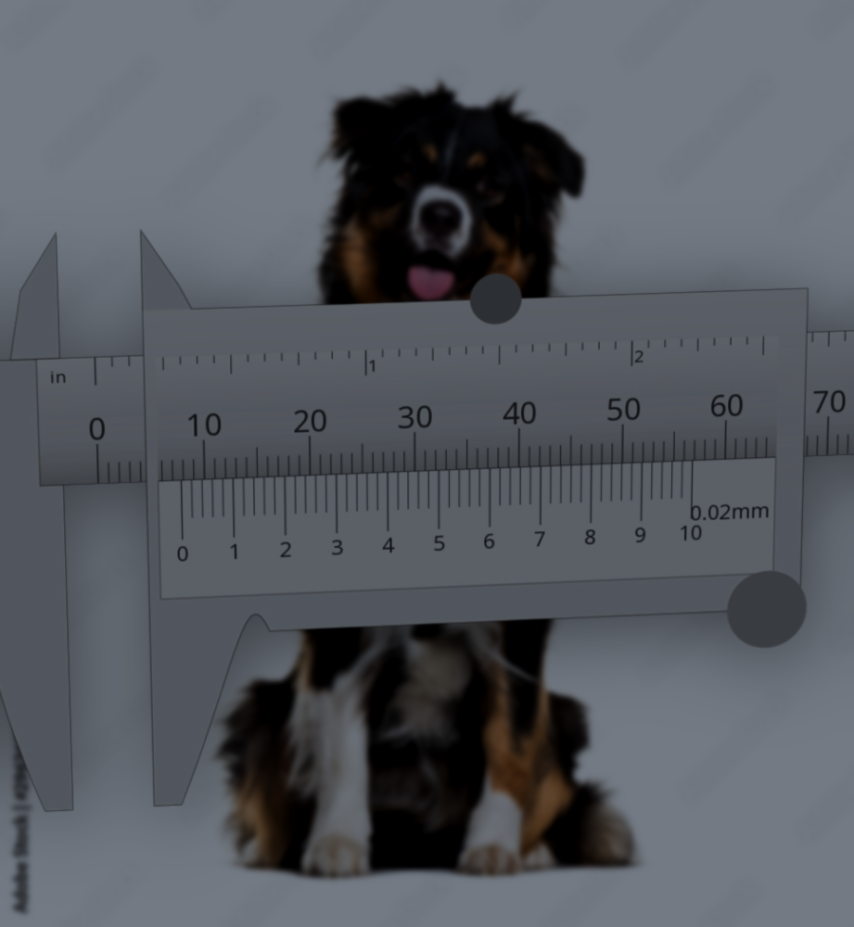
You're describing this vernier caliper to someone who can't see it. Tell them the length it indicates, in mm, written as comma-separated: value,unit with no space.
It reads 7.8,mm
